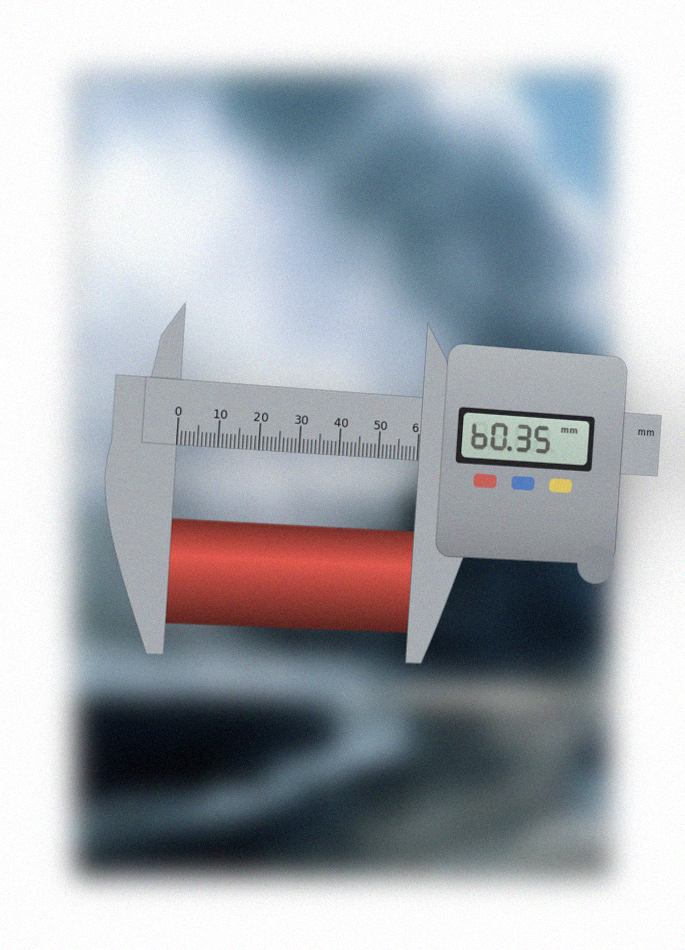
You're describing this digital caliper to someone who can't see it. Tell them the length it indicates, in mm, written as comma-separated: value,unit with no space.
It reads 60.35,mm
